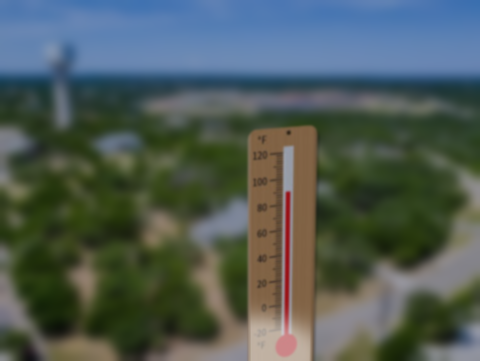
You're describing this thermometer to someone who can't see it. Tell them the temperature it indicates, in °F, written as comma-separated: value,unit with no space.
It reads 90,°F
